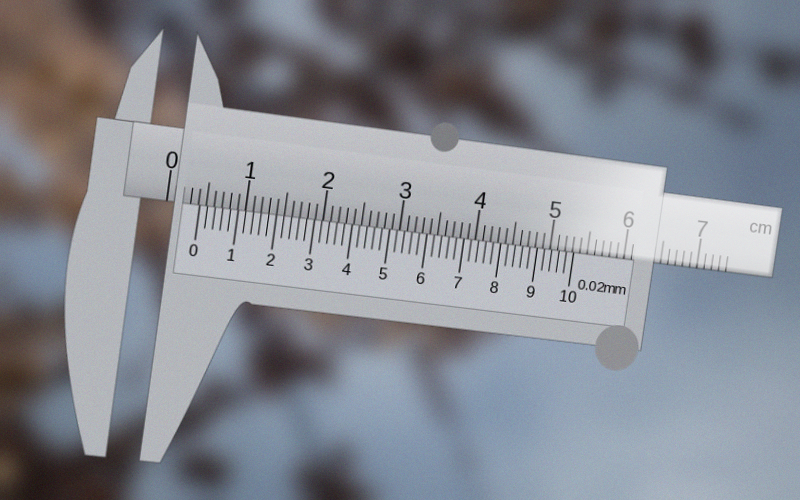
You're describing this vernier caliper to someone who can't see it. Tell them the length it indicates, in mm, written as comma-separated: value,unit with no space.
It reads 4.2,mm
